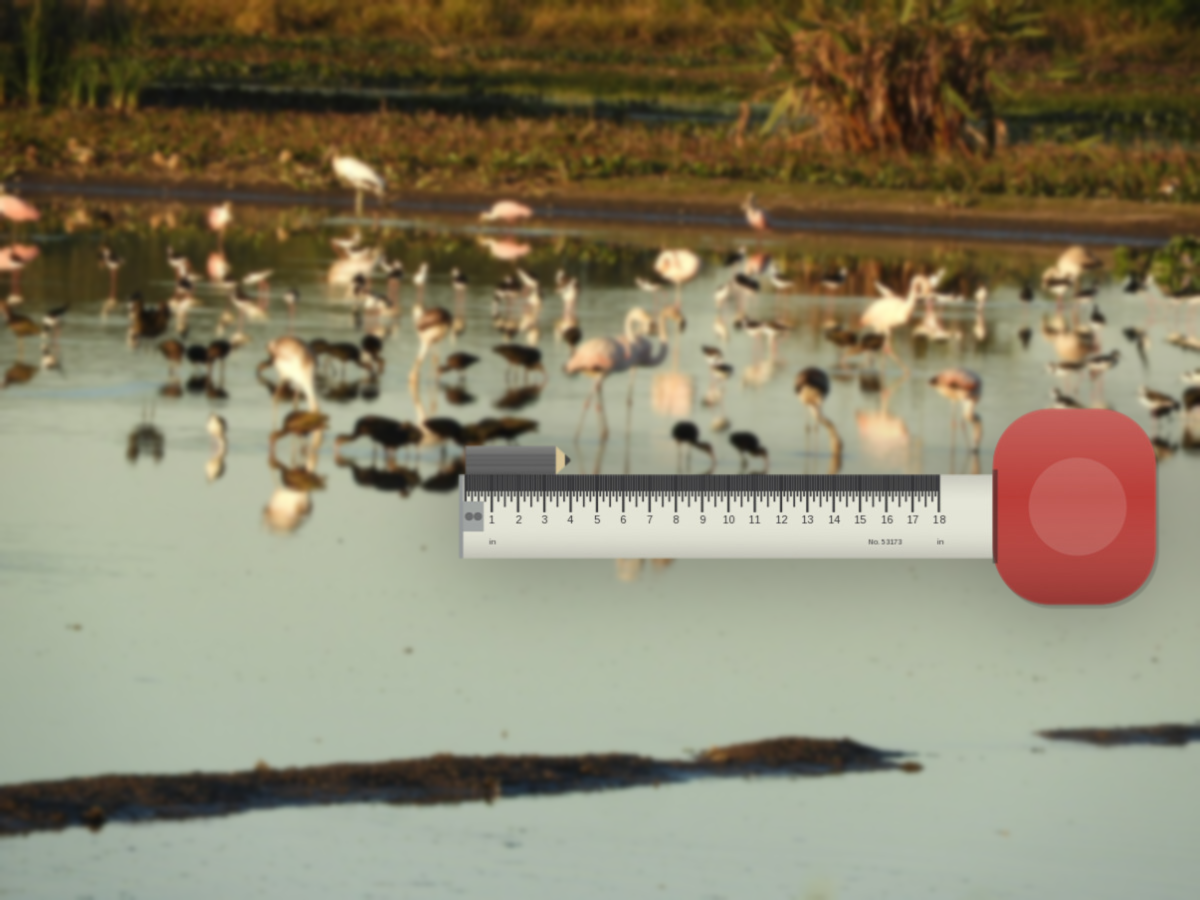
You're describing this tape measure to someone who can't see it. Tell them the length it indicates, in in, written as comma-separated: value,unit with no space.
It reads 4,in
